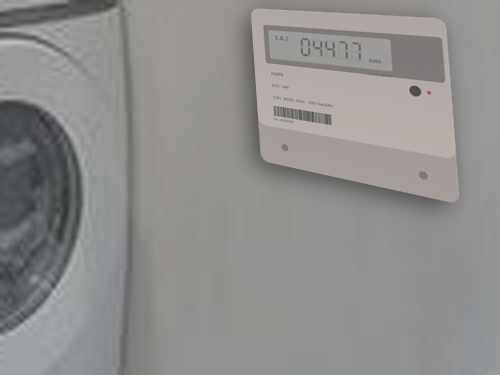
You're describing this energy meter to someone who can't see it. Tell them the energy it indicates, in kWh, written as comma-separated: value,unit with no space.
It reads 4477,kWh
